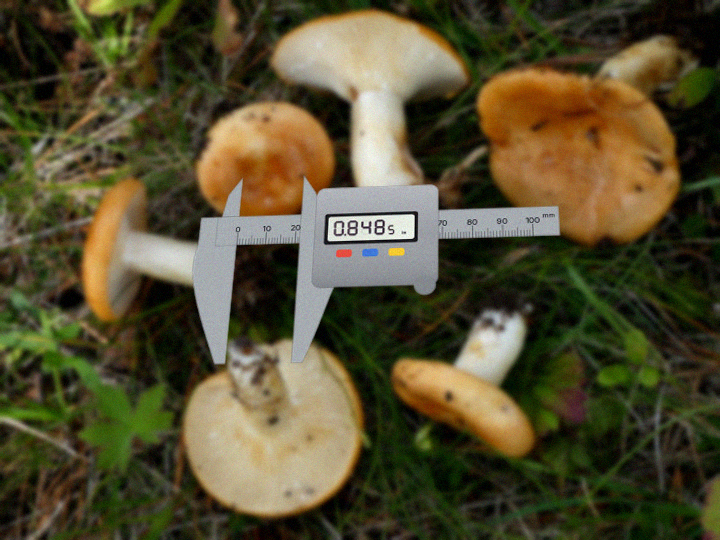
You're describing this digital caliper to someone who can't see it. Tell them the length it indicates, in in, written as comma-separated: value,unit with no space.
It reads 0.8485,in
